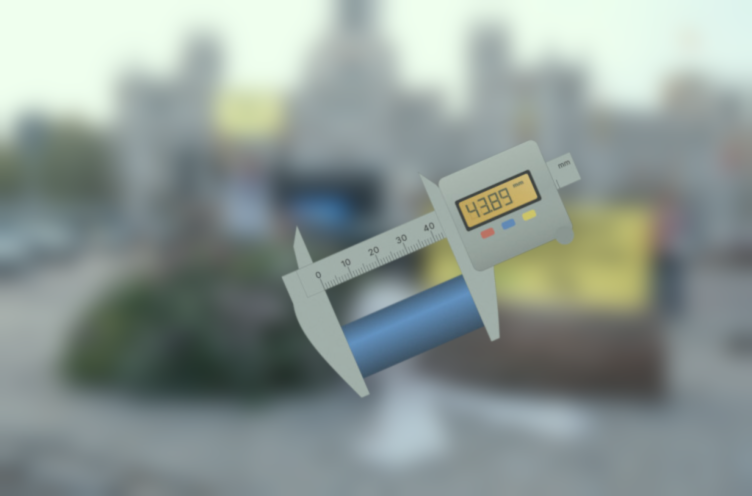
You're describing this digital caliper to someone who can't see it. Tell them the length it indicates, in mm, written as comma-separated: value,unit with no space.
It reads 43.89,mm
